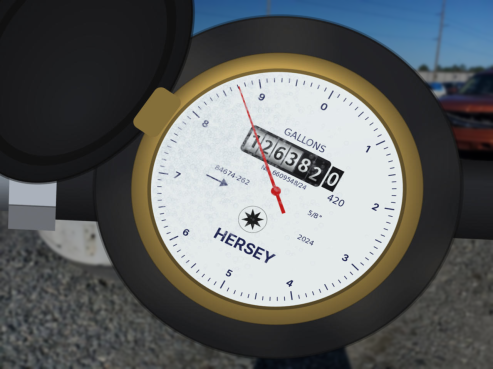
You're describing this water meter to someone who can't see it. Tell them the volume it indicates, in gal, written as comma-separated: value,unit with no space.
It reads 1263818.7,gal
